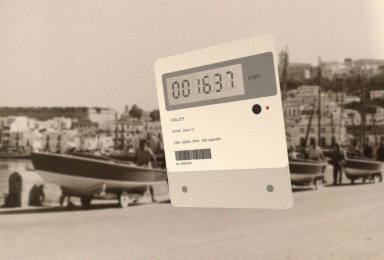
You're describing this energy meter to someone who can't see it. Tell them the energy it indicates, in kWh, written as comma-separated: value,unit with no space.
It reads 1637,kWh
